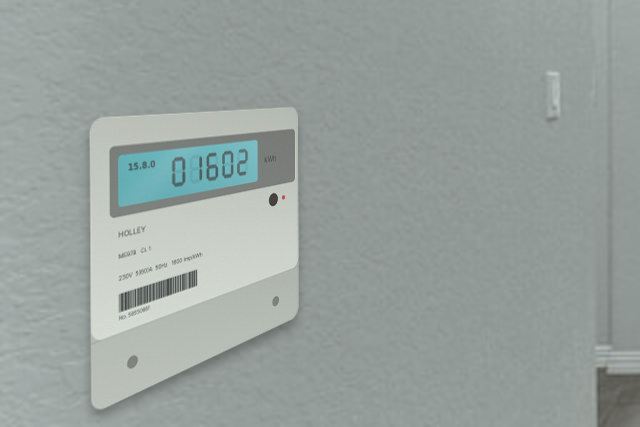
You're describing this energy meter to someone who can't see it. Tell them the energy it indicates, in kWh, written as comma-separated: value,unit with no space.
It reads 1602,kWh
